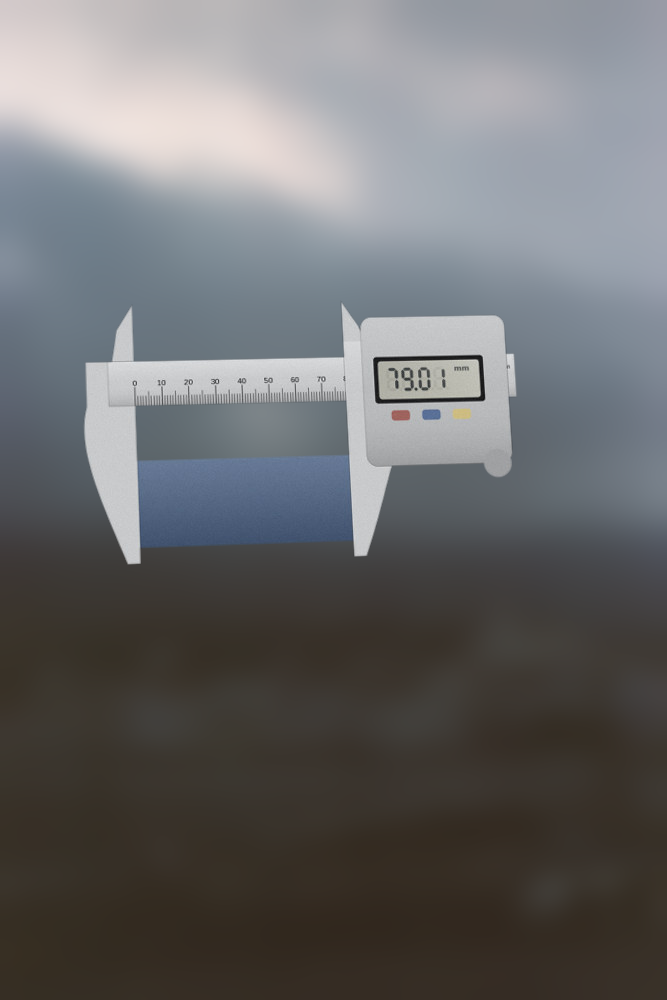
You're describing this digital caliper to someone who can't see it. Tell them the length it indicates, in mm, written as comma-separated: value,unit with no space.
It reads 79.01,mm
